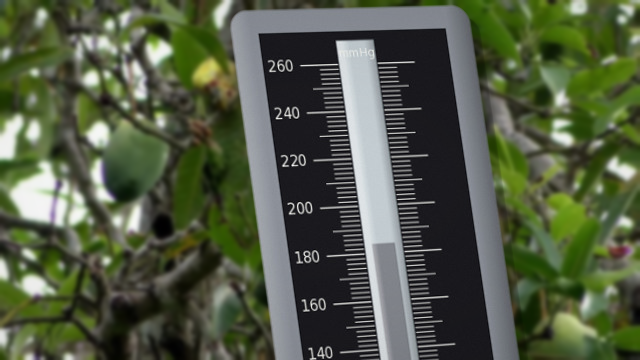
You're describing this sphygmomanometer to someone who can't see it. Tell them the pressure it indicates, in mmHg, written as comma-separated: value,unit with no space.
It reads 184,mmHg
